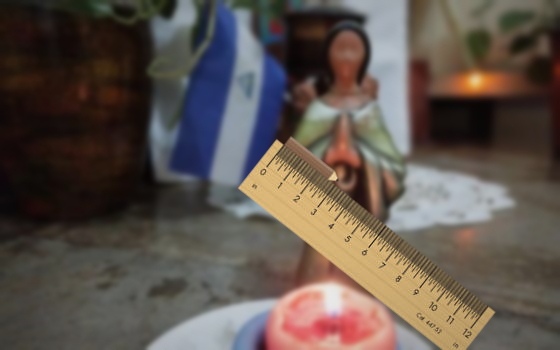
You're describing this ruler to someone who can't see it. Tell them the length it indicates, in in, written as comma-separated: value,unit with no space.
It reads 3,in
